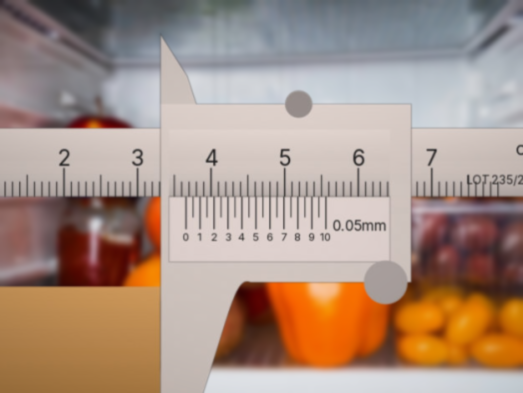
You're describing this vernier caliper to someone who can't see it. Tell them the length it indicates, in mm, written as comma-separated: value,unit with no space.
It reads 36.6,mm
